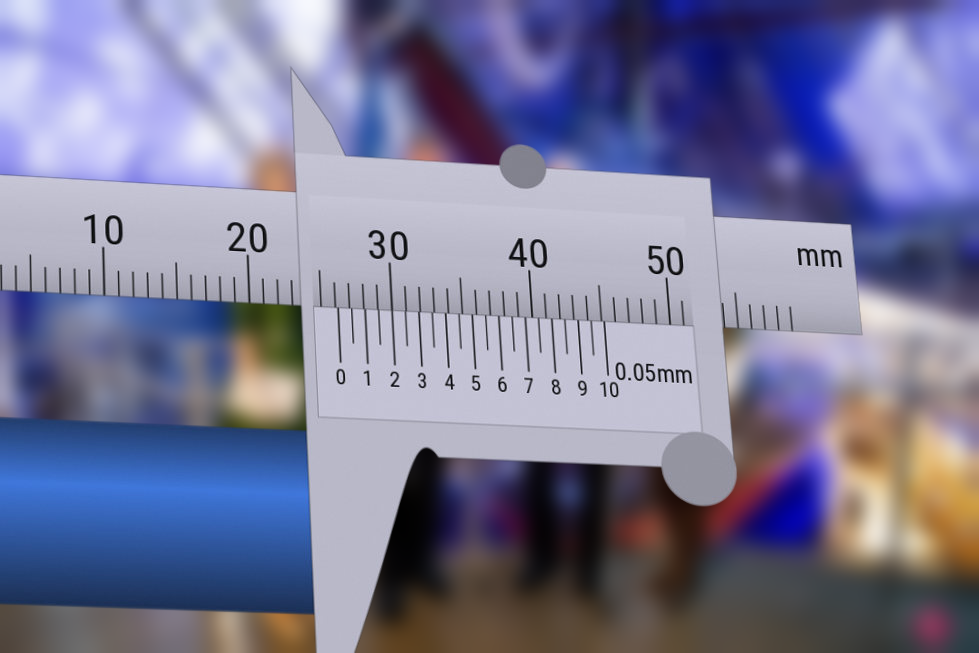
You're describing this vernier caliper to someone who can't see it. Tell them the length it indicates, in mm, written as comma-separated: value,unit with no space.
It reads 26.2,mm
